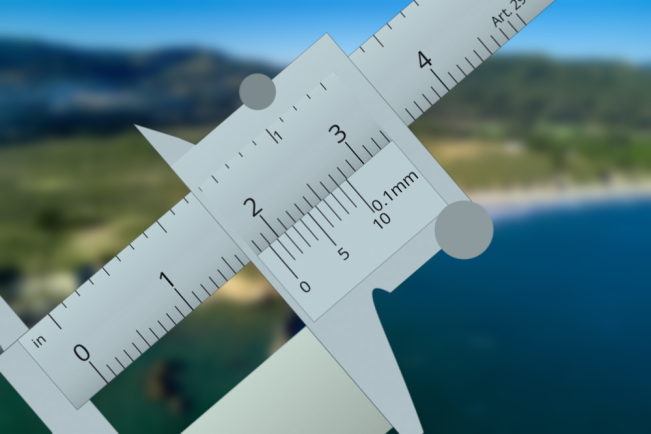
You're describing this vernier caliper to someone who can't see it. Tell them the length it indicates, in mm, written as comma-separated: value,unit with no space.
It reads 18.9,mm
